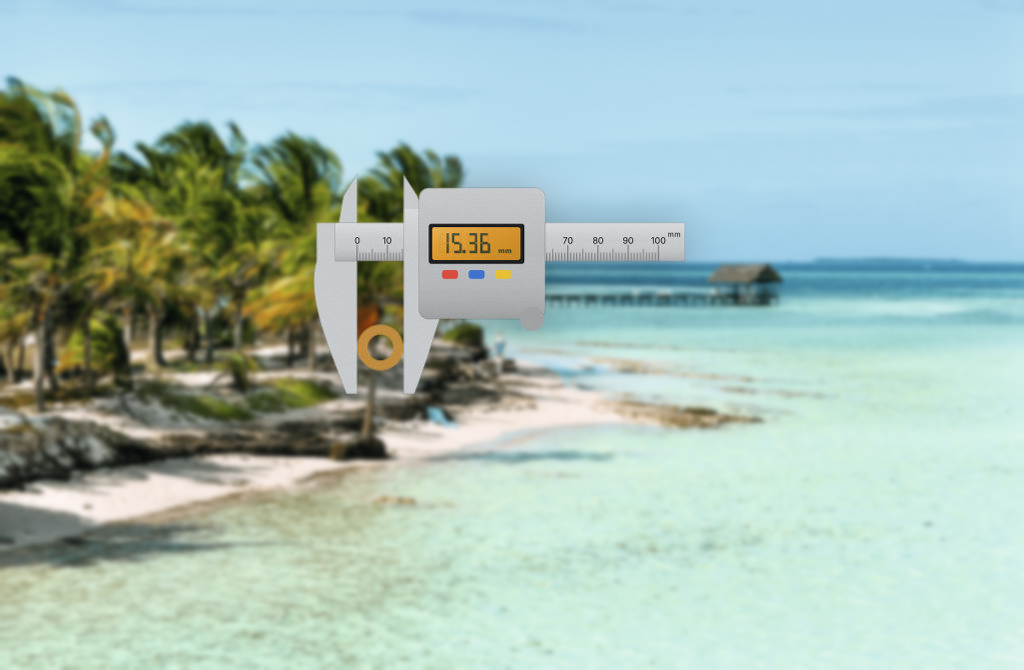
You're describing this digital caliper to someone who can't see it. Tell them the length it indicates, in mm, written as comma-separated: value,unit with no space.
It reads 15.36,mm
